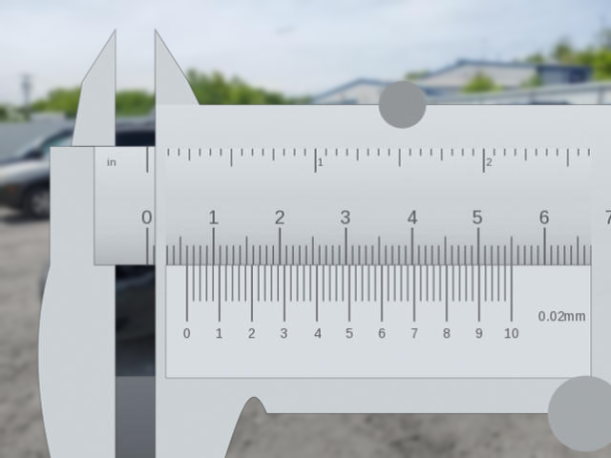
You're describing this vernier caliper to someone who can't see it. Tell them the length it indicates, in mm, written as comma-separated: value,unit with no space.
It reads 6.0,mm
